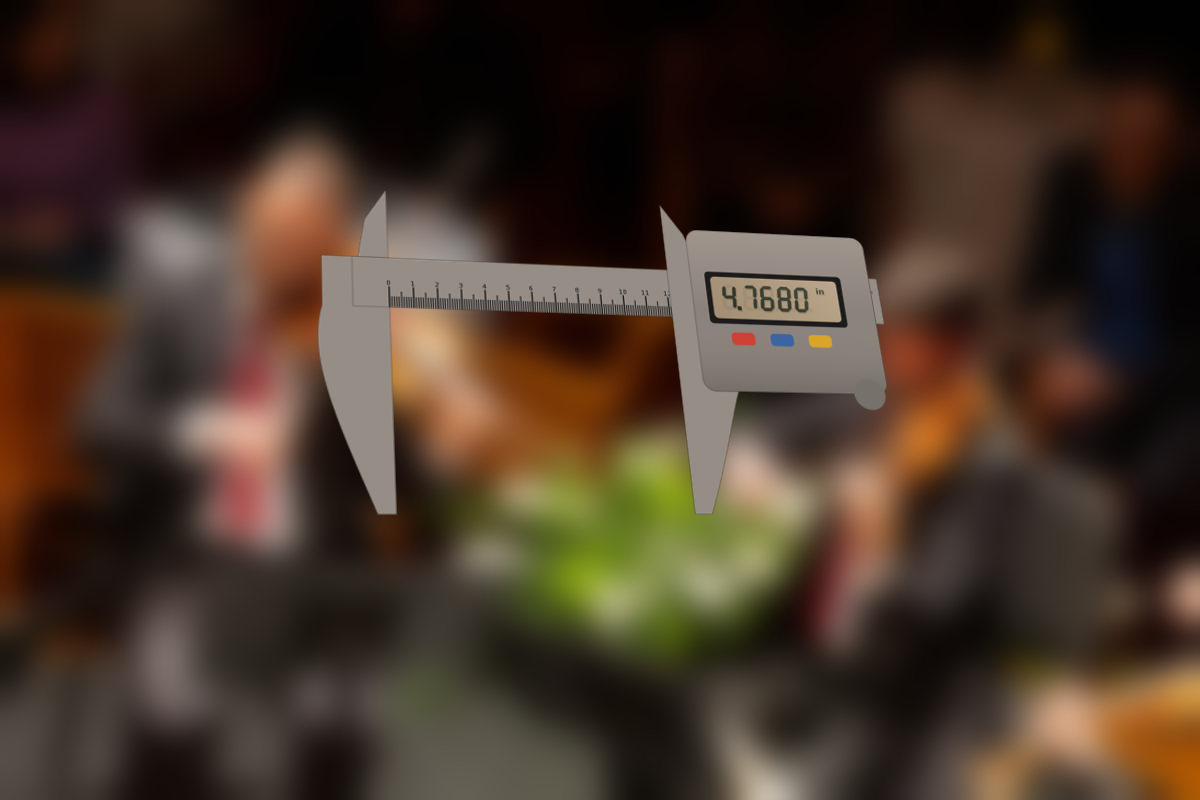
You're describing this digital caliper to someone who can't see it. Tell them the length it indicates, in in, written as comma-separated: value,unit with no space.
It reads 4.7680,in
